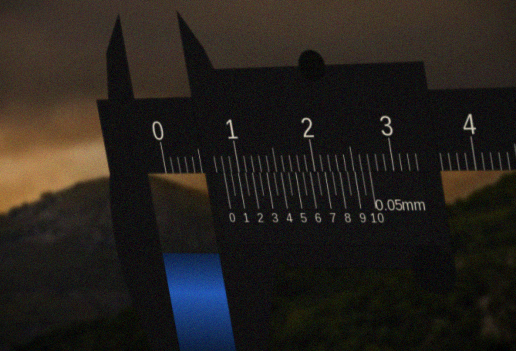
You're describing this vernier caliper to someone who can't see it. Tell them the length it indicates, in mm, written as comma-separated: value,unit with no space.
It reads 8.0,mm
